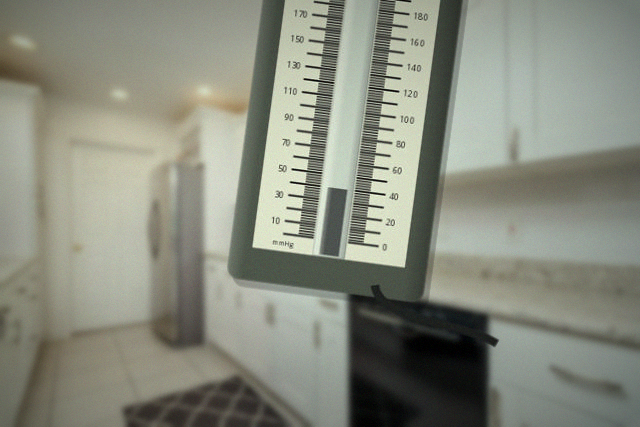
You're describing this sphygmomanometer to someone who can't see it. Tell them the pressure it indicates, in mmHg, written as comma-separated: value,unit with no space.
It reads 40,mmHg
